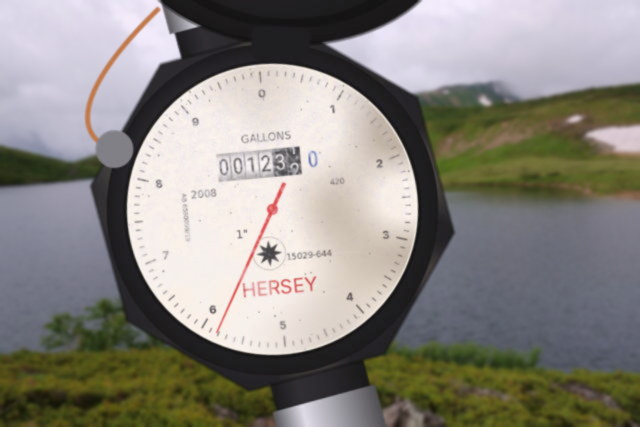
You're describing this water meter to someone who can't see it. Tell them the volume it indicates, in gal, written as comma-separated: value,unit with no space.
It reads 12315.8,gal
